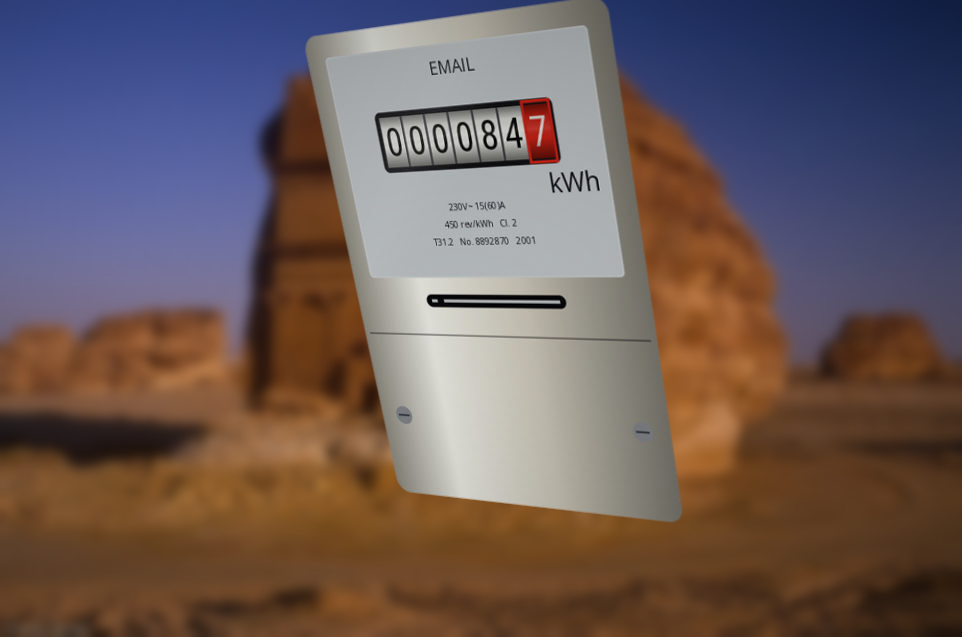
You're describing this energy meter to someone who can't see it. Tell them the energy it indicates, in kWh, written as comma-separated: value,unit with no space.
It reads 84.7,kWh
